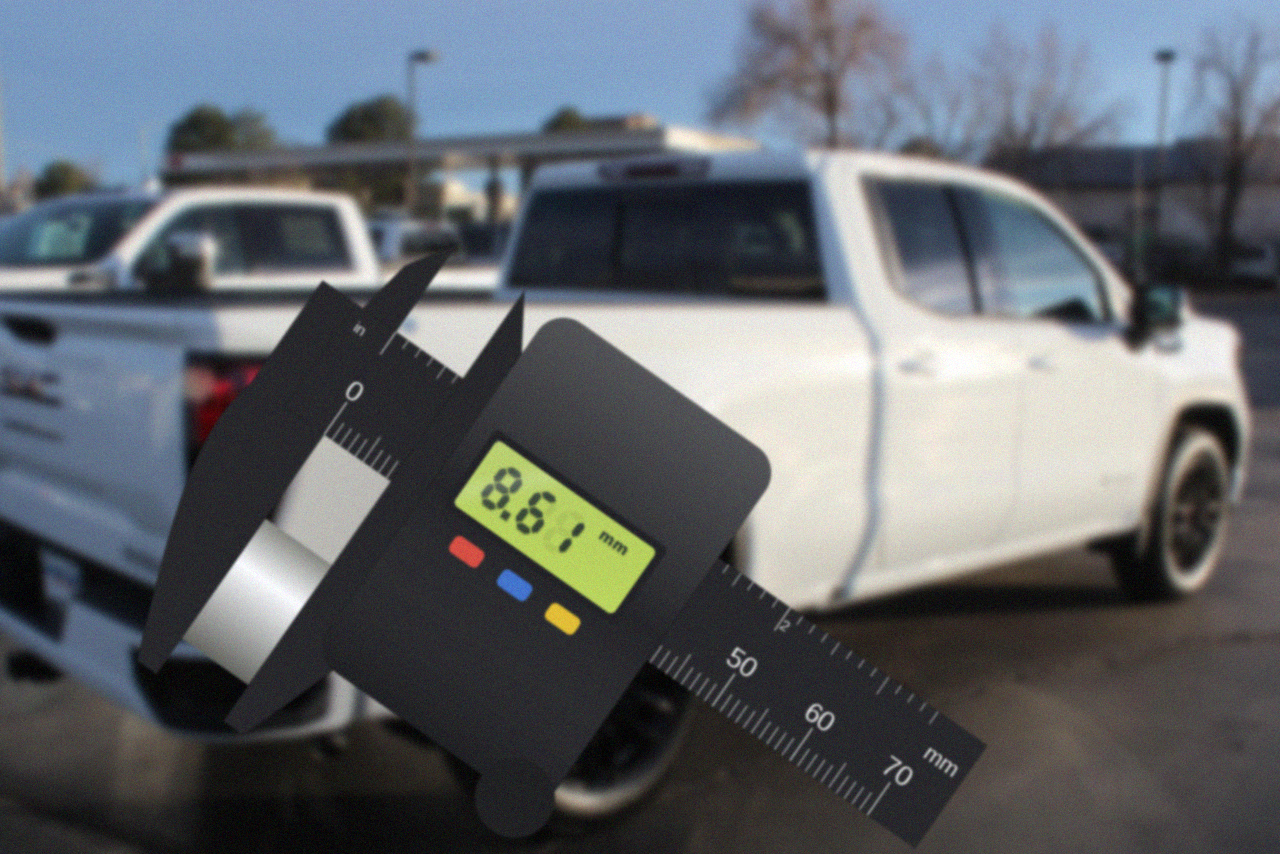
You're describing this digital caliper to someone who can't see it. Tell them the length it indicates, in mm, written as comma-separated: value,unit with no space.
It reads 8.61,mm
